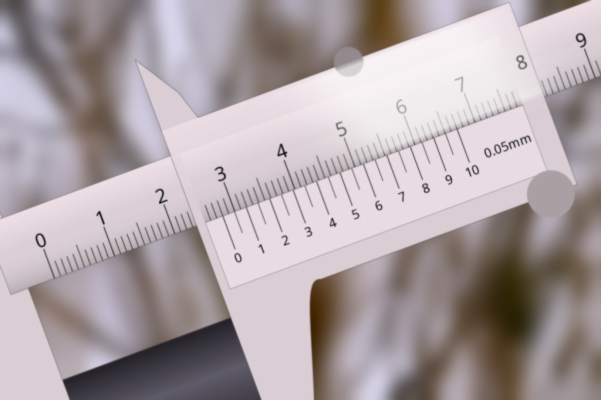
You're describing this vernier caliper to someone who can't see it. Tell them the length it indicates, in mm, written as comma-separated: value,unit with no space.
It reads 28.0,mm
